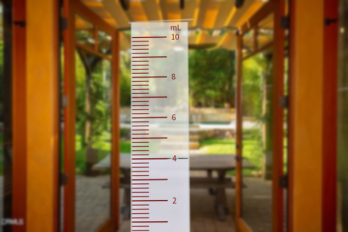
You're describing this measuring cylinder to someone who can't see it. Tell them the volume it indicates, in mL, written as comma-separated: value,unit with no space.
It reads 4,mL
